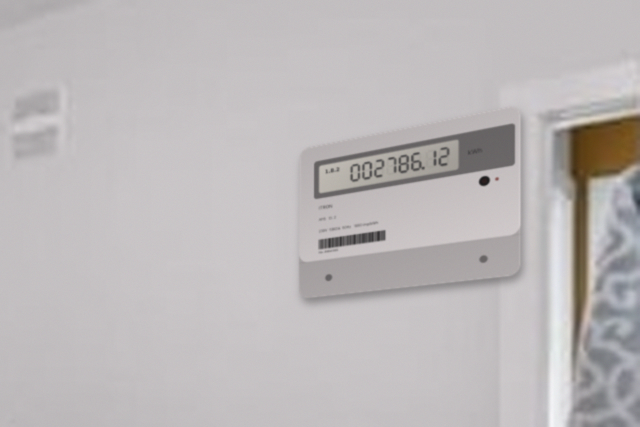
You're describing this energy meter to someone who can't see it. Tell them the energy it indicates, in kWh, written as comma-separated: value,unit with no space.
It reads 2786.12,kWh
